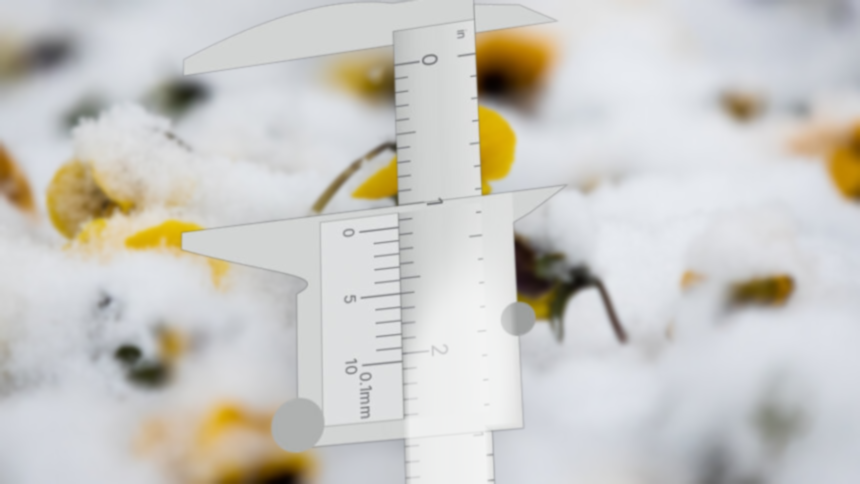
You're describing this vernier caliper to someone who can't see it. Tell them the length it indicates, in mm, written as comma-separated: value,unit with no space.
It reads 11.5,mm
